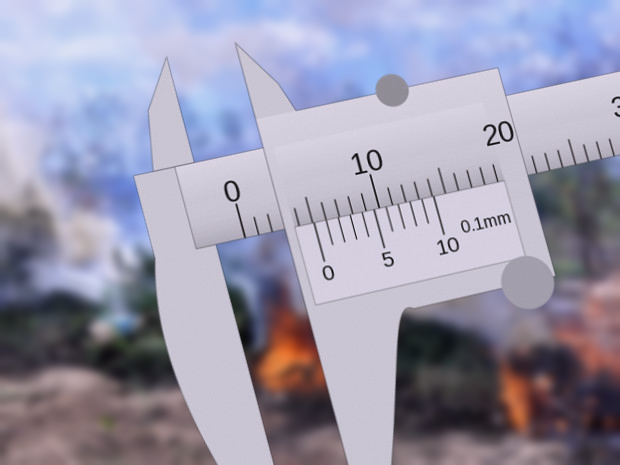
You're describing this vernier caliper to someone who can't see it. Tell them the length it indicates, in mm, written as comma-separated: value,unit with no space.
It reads 5.1,mm
